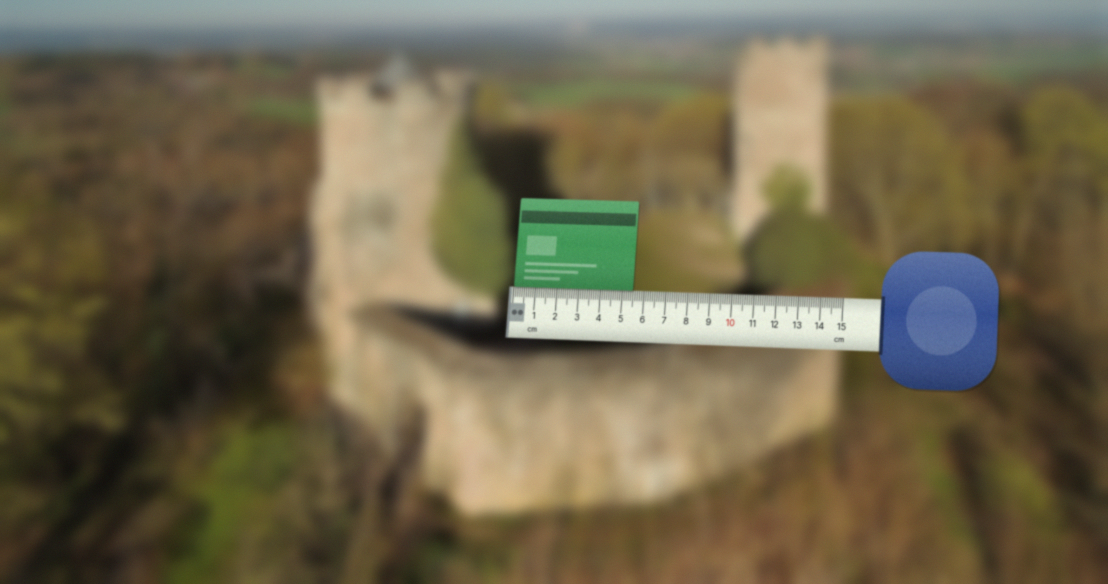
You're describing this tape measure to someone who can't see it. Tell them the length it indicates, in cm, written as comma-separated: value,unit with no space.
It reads 5.5,cm
